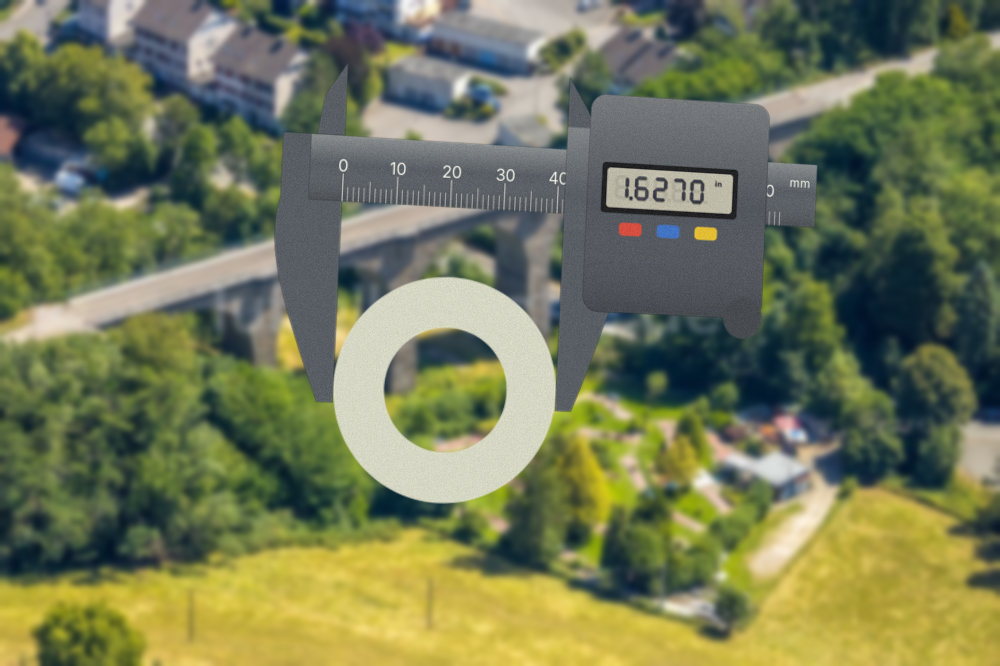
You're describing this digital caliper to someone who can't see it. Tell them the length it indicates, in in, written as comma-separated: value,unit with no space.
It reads 1.6270,in
